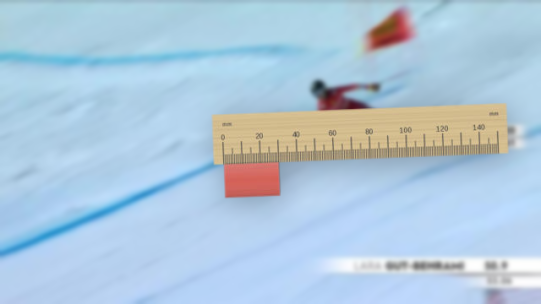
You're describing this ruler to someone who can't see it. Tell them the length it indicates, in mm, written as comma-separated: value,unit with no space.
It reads 30,mm
